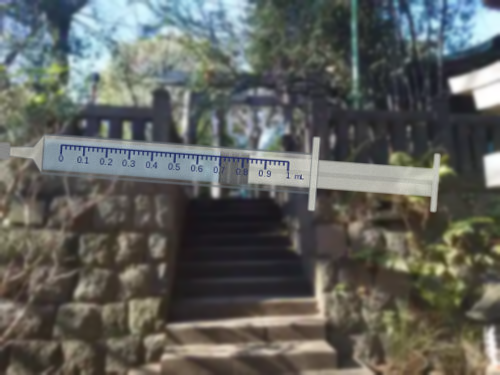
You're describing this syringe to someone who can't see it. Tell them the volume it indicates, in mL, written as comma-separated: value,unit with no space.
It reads 0.7,mL
